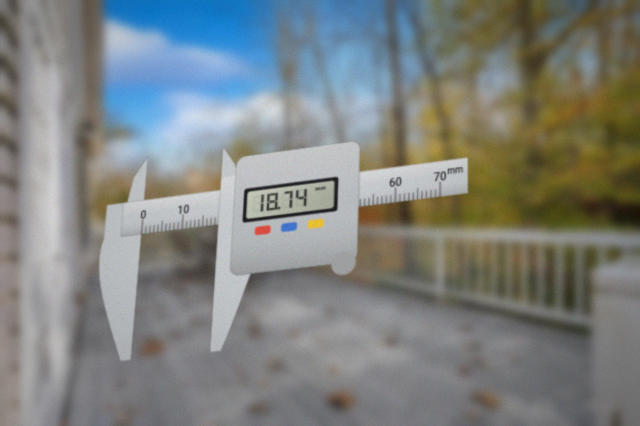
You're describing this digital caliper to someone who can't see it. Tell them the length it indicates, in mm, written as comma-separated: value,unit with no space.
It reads 18.74,mm
